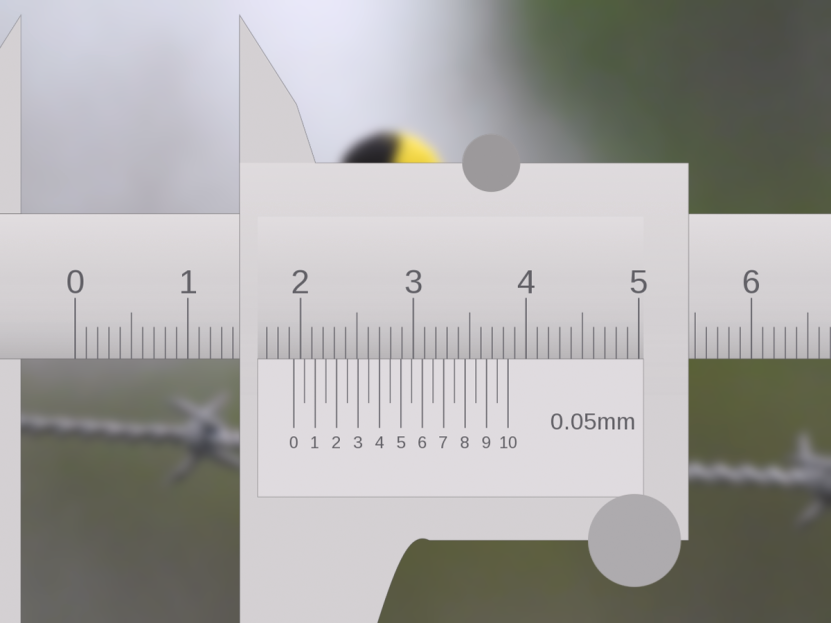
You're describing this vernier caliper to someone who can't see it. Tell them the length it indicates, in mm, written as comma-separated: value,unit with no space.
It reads 19.4,mm
